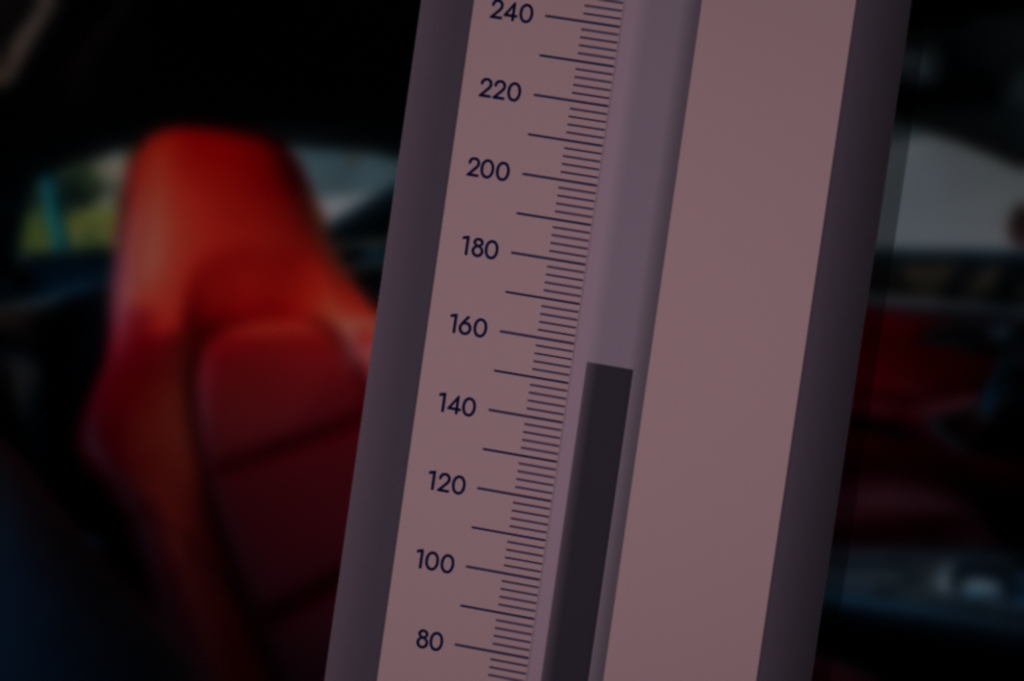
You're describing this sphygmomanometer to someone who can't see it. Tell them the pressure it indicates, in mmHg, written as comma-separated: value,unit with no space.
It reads 156,mmHg
